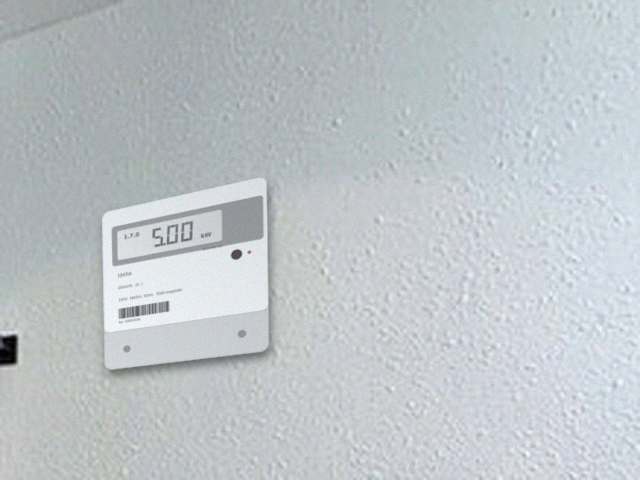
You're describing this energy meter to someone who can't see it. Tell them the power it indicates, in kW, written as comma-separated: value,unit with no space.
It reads 5.00,kW
